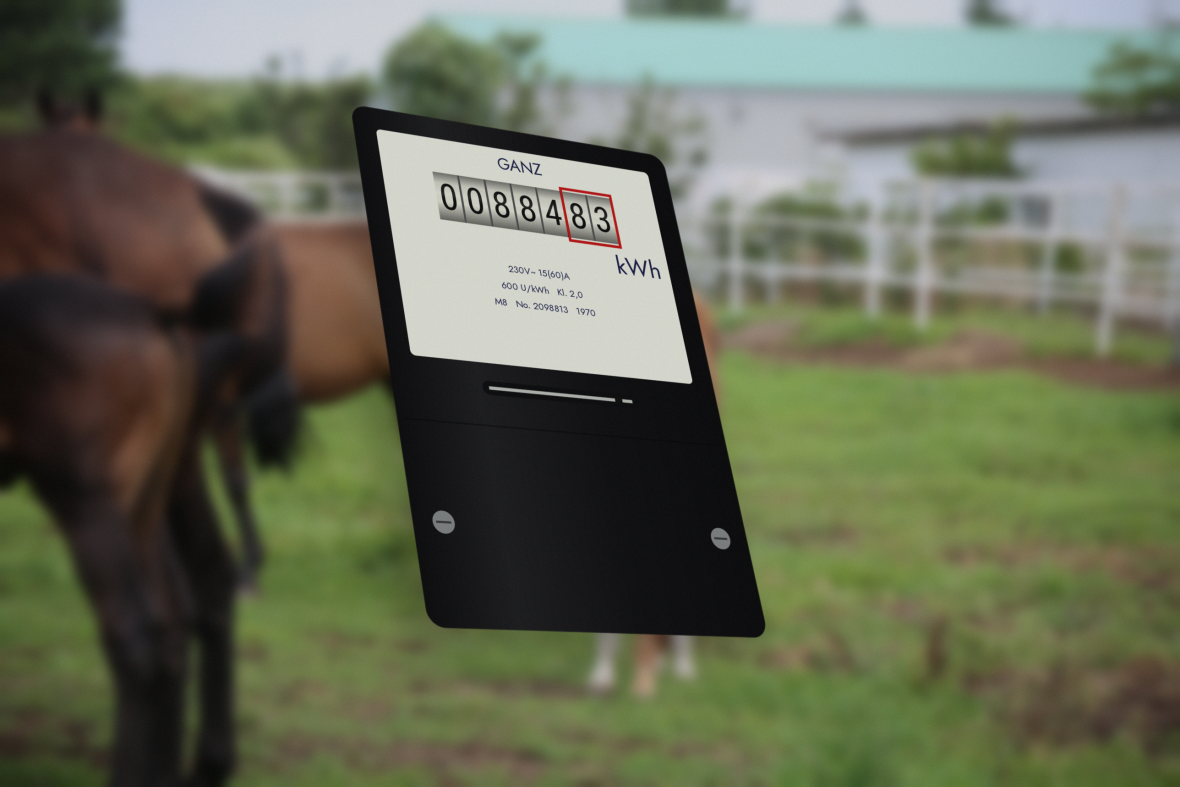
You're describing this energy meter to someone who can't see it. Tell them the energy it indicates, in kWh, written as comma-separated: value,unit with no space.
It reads 884.83,kWh
